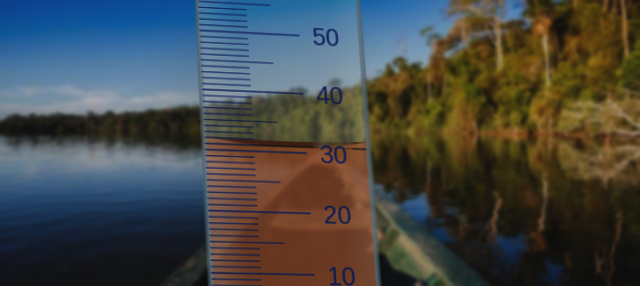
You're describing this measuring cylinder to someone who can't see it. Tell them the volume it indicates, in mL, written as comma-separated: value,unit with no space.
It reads 31,mL
